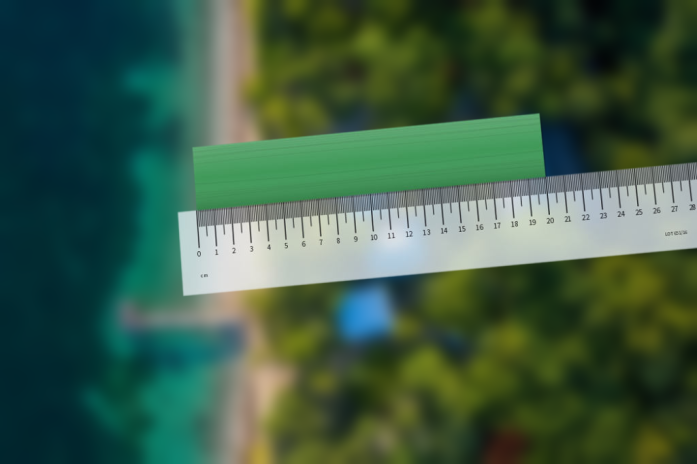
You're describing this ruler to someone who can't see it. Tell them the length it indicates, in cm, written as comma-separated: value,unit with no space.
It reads 20,cm
